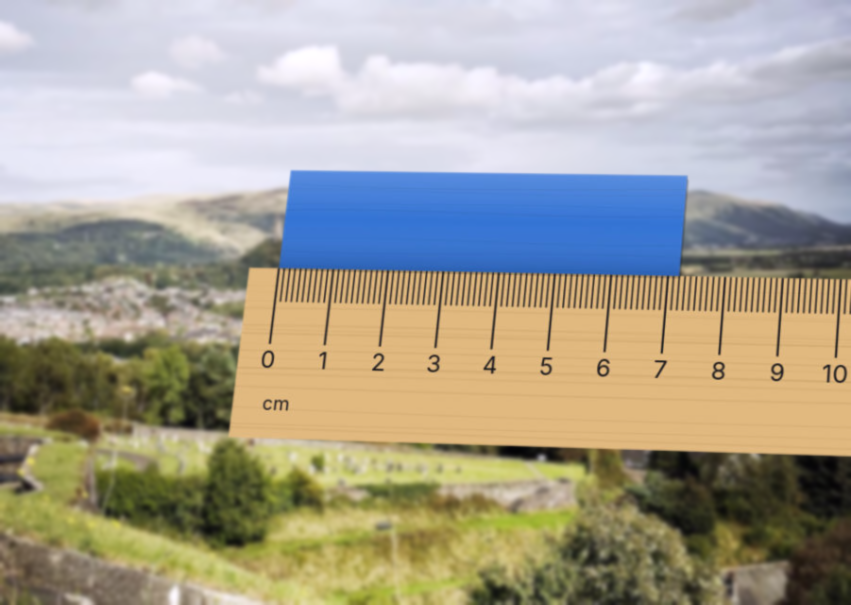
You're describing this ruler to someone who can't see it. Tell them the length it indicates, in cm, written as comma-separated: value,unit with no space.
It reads 7.2,cm
